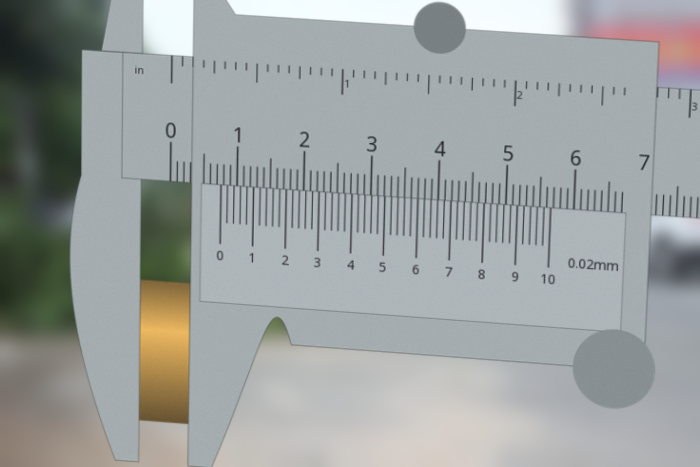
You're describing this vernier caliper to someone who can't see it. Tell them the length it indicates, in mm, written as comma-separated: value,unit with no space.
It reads 7.6,mm
